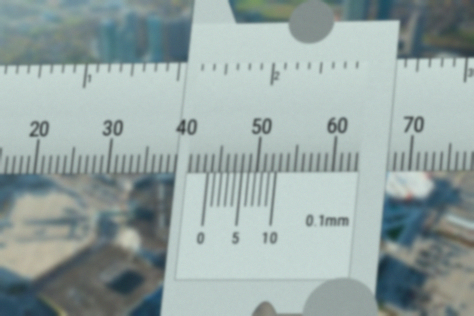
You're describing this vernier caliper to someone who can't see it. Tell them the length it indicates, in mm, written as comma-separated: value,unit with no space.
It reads 43.5,mm
